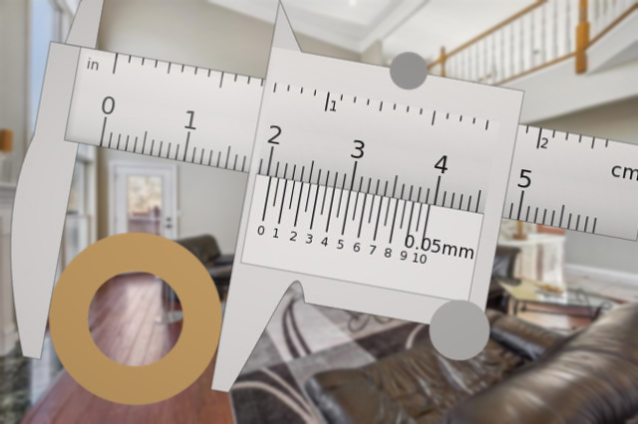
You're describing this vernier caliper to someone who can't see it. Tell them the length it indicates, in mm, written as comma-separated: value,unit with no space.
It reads 20.4,mm
